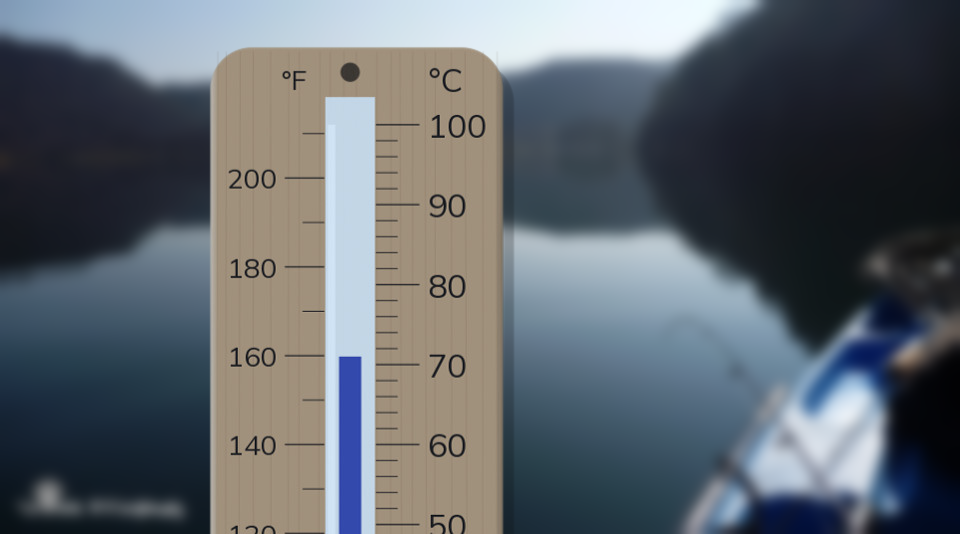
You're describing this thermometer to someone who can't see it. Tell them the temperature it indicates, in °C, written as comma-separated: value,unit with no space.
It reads 71,°C
